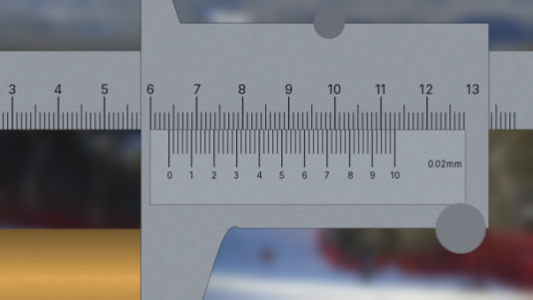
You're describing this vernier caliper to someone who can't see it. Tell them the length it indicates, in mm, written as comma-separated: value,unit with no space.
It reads 64.0,mm
